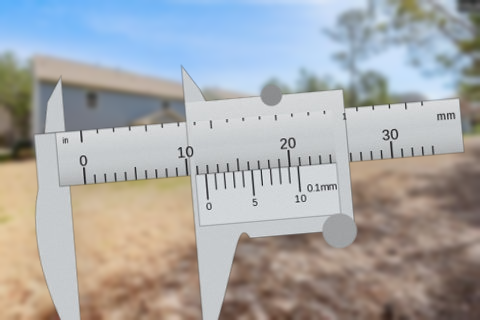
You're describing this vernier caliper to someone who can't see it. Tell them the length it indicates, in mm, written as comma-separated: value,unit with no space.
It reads 11.8,mm
